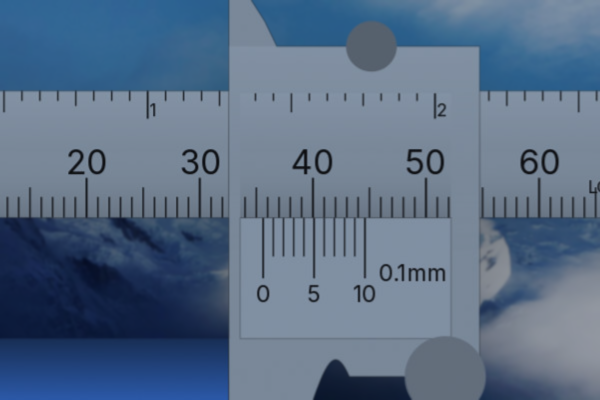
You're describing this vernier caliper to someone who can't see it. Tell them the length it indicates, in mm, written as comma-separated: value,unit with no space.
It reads 35.6,mm
